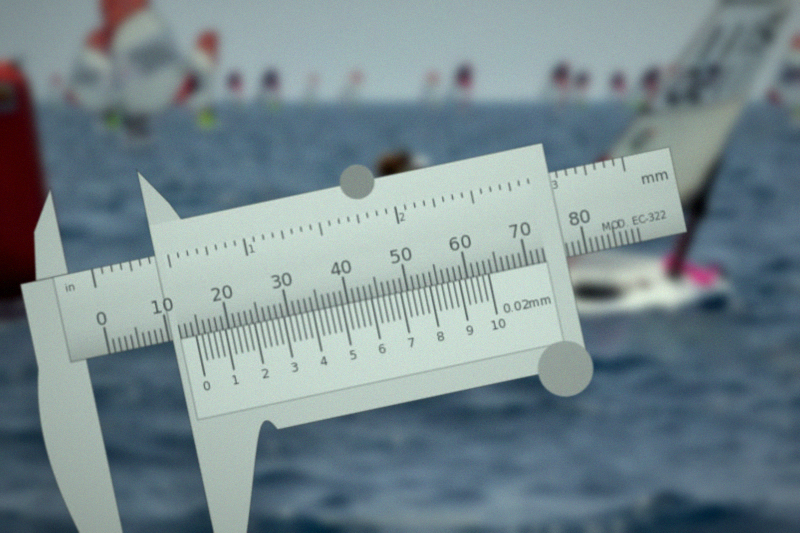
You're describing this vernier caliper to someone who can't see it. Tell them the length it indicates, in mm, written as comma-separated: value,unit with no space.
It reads 14.5,mm
